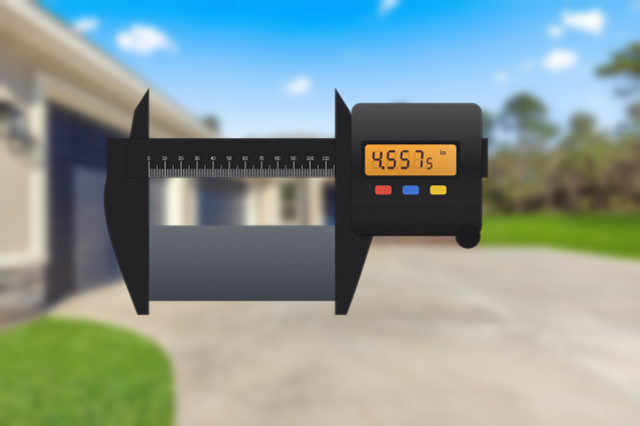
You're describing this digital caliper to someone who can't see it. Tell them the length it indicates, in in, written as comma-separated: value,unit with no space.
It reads 4.5575,in
